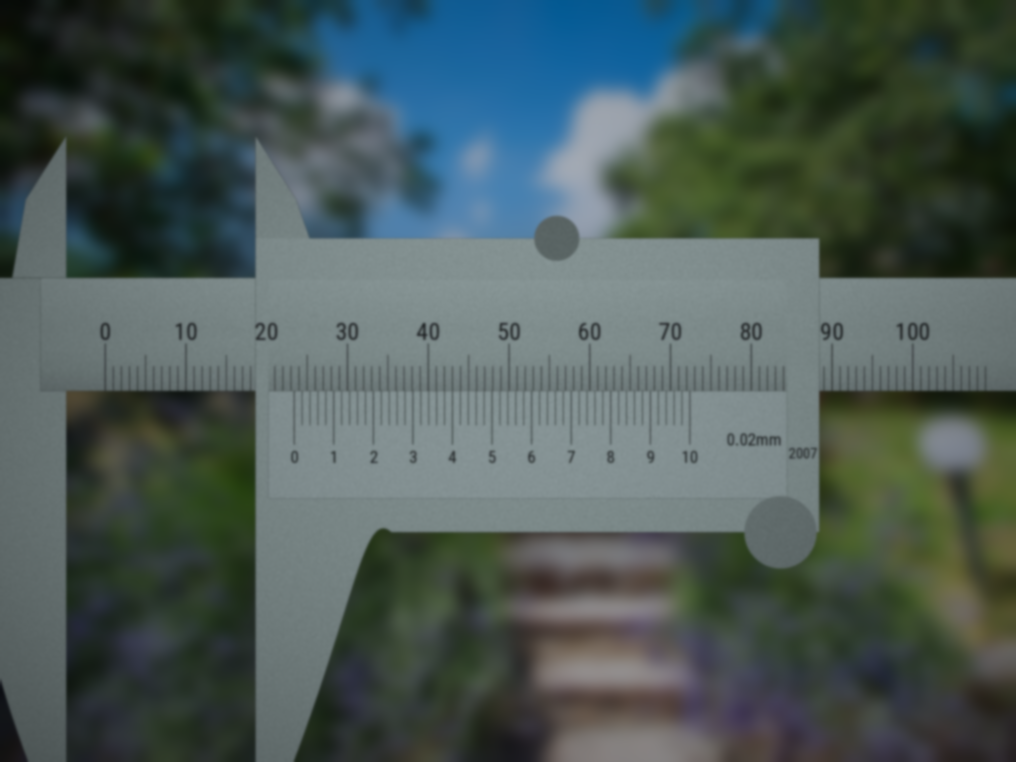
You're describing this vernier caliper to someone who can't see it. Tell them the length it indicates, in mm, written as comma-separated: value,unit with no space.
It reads 23.4,mm
